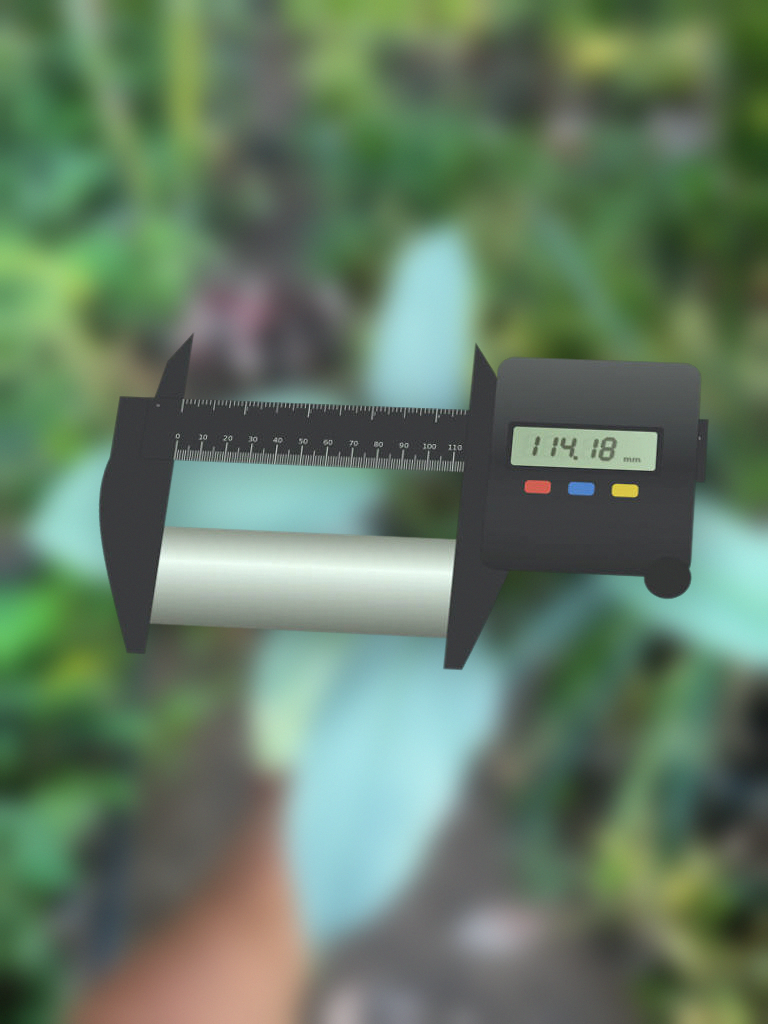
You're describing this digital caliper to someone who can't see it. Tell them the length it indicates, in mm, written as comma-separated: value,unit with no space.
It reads 114.18,mm
